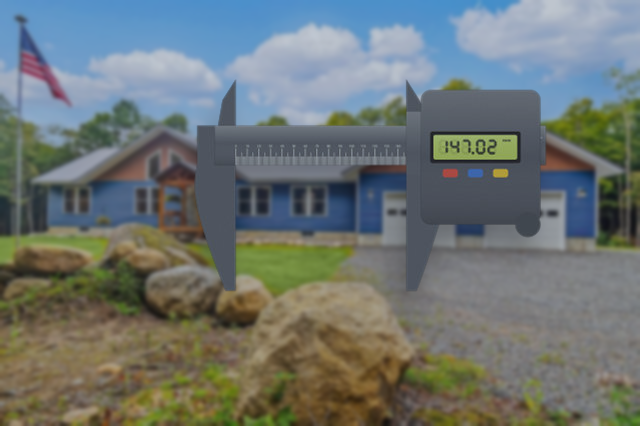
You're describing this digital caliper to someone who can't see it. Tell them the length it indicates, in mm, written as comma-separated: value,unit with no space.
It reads 147.02,mm
